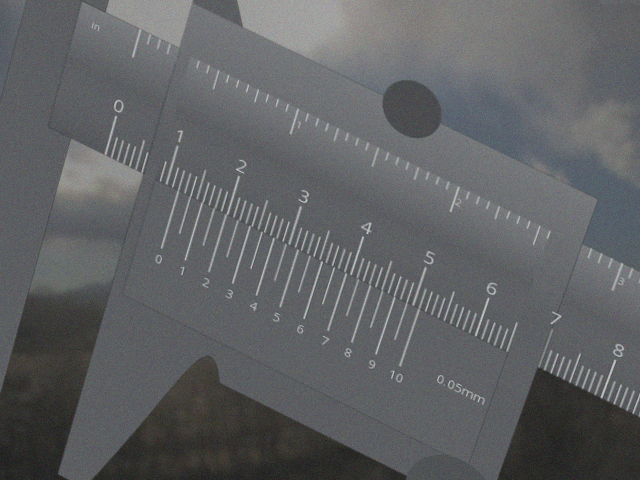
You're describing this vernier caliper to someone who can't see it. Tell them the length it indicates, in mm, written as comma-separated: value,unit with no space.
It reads 12.0,mm
